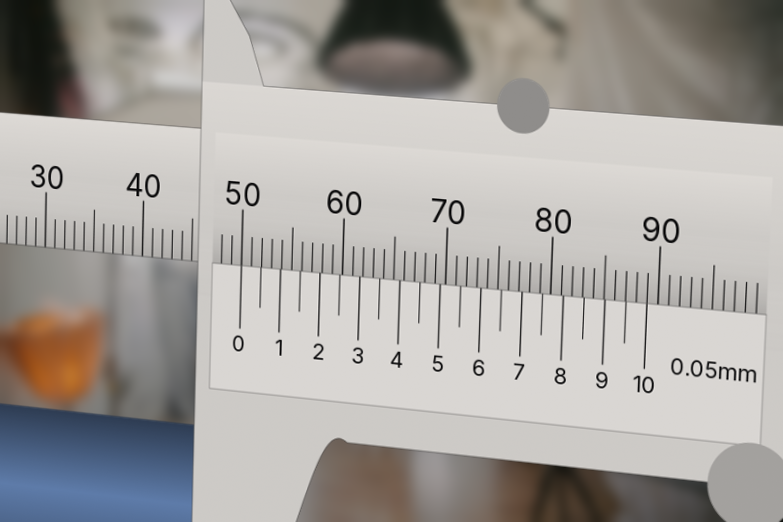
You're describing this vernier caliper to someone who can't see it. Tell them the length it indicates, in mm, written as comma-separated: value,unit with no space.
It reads 50.0,mm
